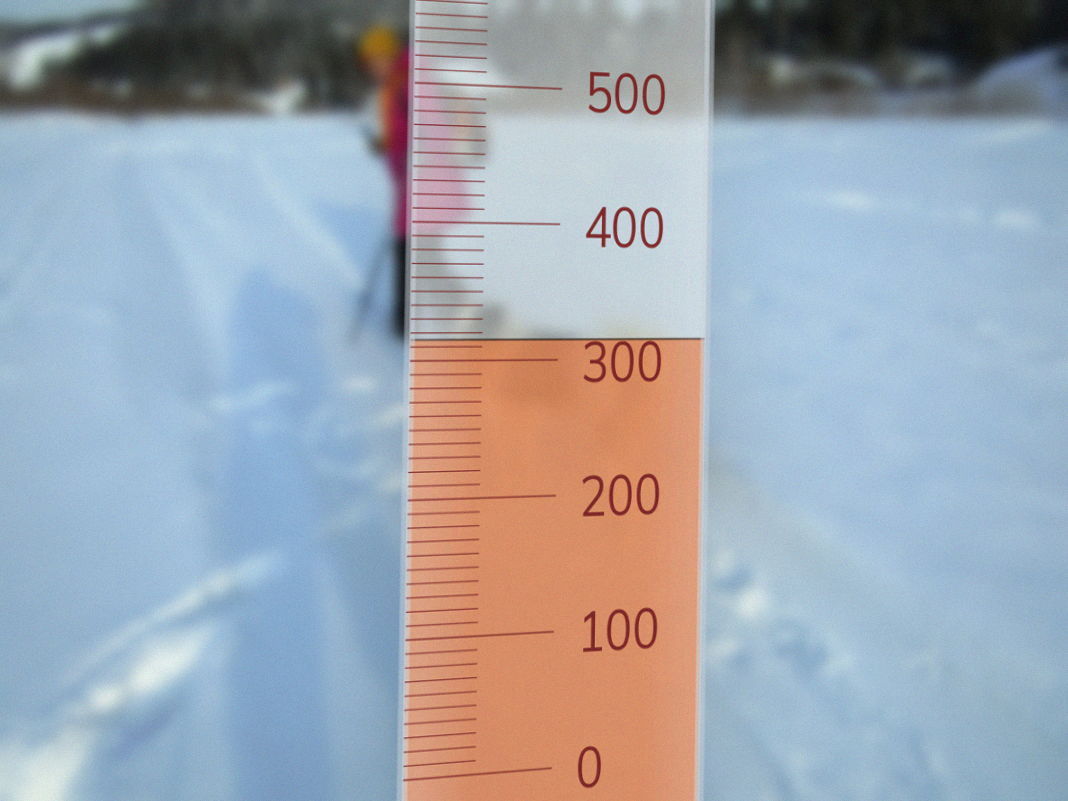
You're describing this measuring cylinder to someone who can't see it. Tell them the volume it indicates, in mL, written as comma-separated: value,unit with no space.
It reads 315,mL
